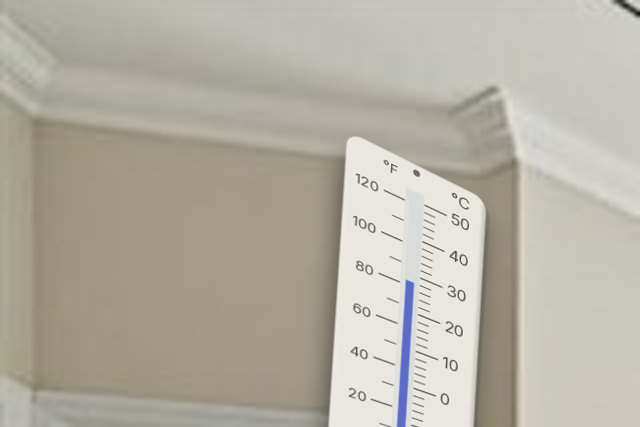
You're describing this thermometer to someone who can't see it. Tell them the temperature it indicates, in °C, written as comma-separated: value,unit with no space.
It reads 28,°C
